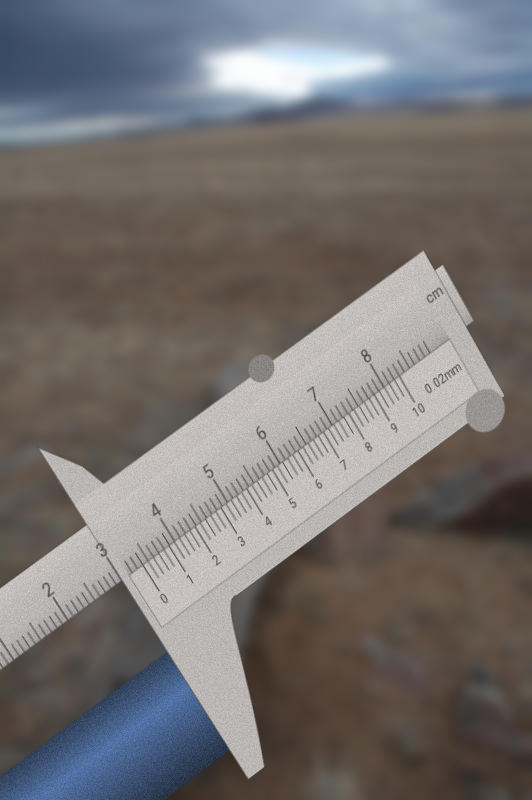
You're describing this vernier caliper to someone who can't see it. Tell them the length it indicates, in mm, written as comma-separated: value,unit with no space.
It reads 34.0,mm
